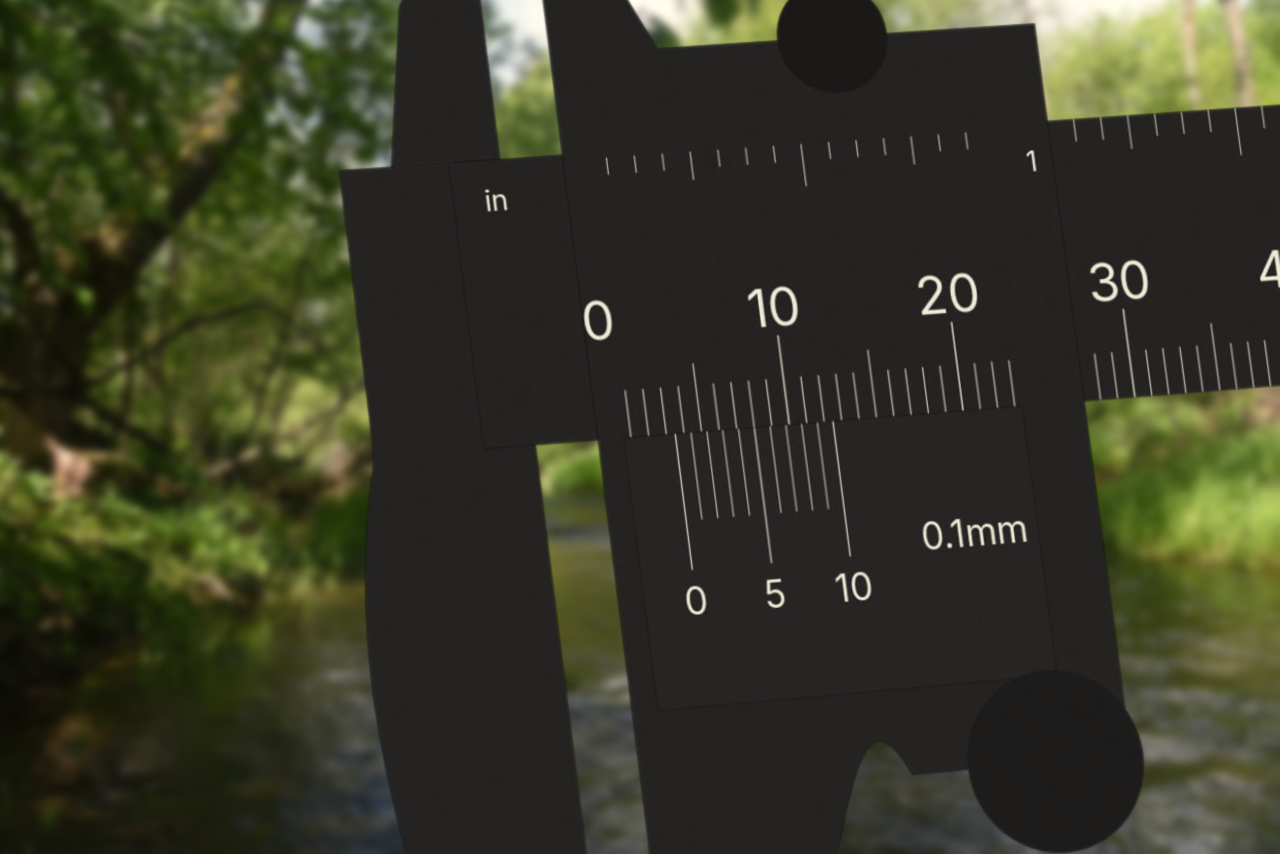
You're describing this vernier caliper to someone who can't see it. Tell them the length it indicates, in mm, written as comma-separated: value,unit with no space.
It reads 3.5,mm
